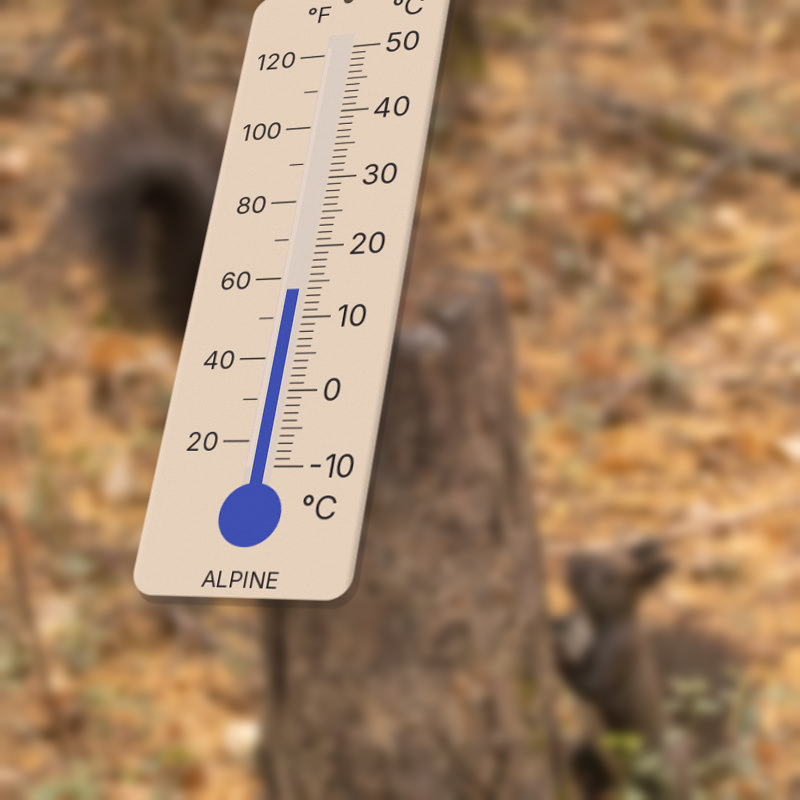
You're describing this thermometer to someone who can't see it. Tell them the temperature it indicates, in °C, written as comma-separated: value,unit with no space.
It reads 14,°C
